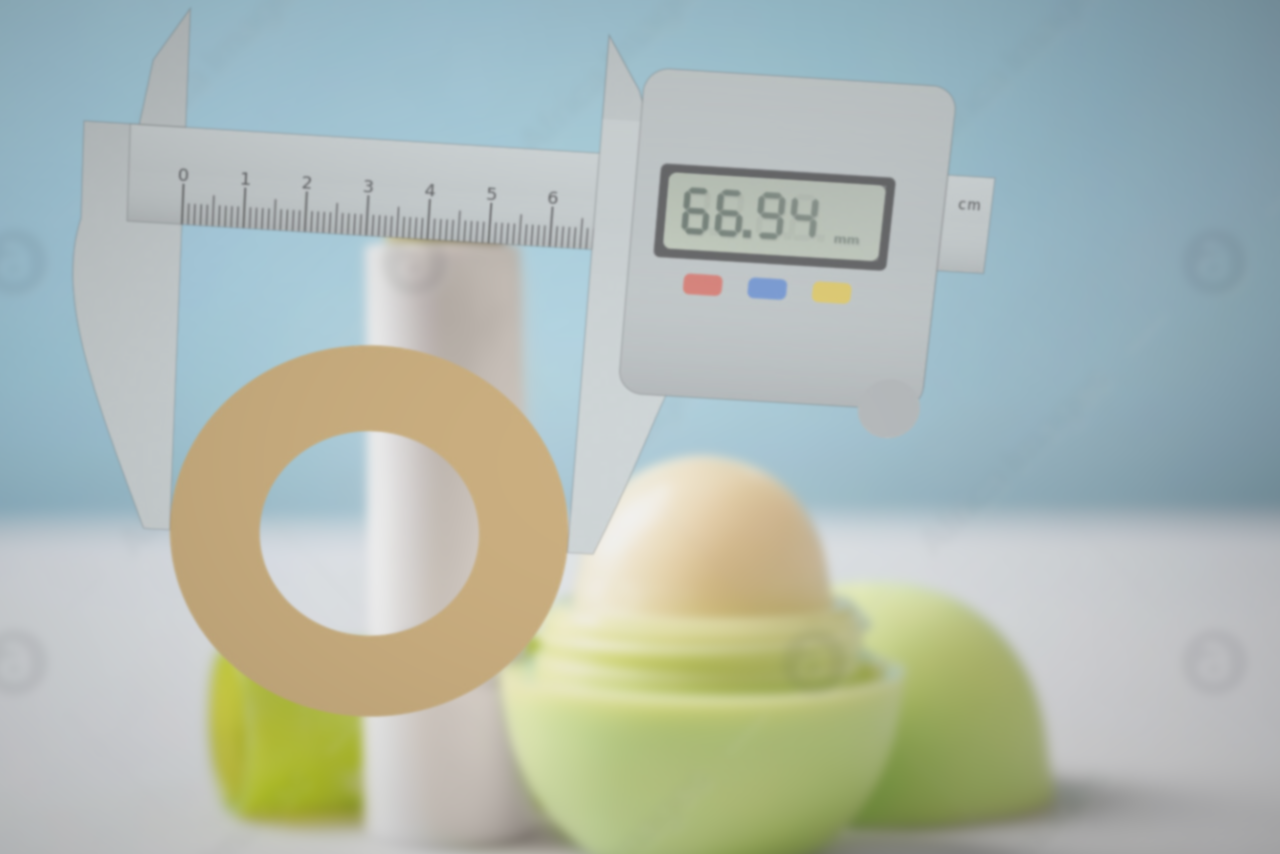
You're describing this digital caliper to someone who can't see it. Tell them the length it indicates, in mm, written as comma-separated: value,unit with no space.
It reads 66.94,mm
